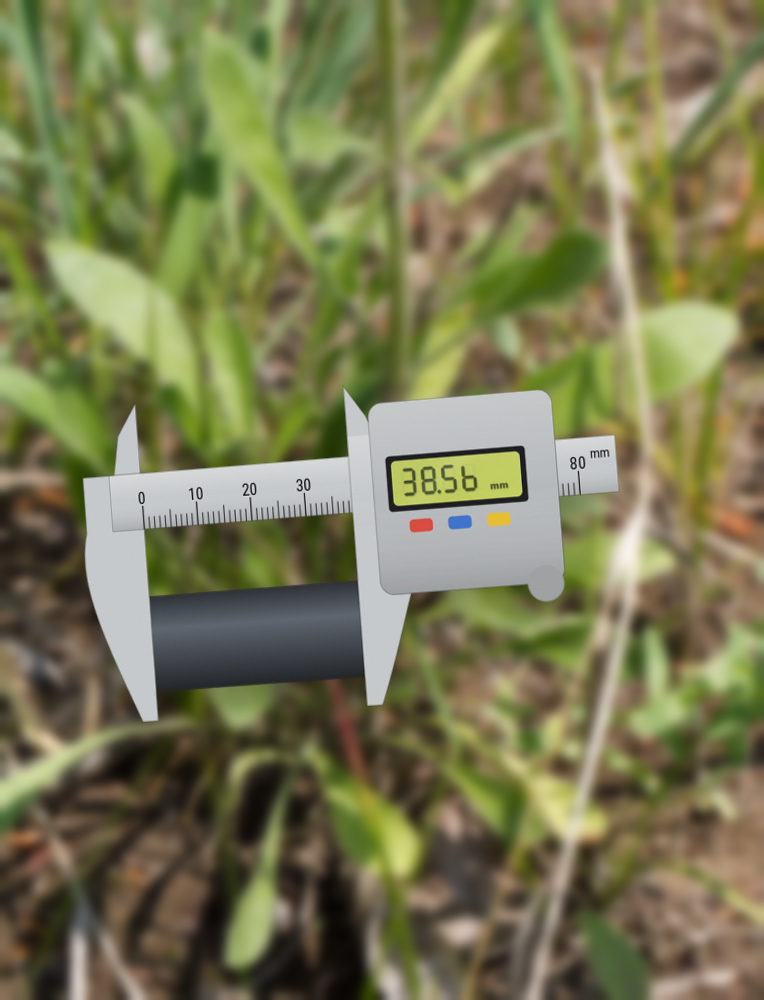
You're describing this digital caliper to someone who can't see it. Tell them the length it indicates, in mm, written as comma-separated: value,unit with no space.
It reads 38.56,mm
